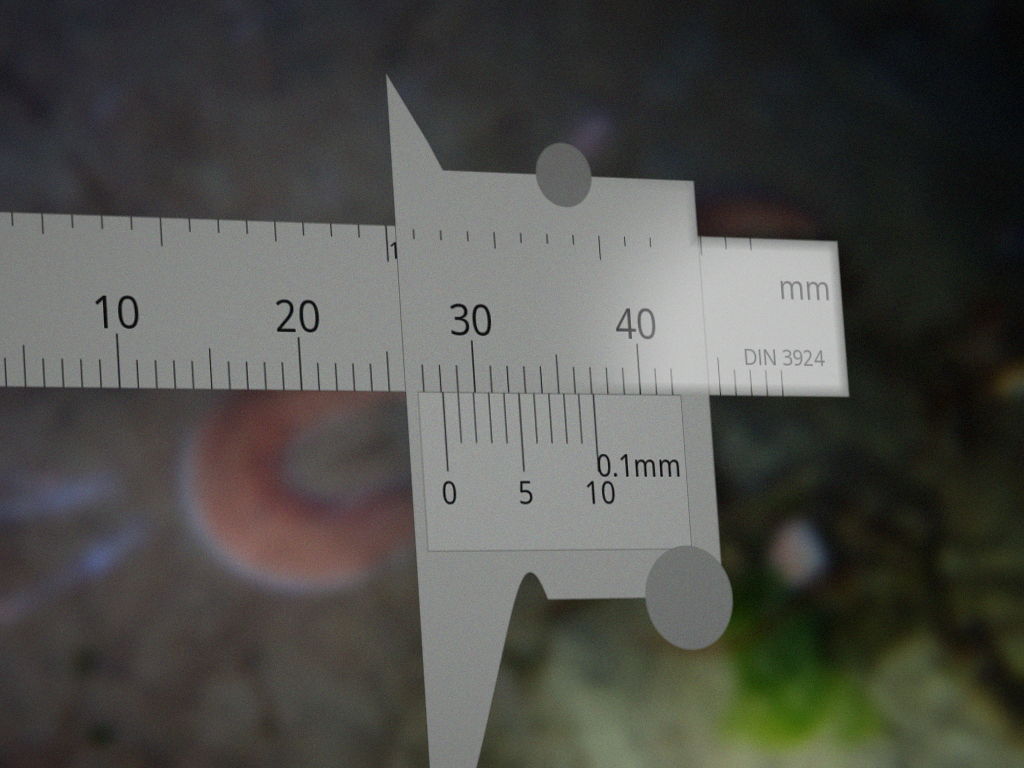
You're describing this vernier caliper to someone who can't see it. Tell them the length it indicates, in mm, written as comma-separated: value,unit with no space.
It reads 28.1,mm
